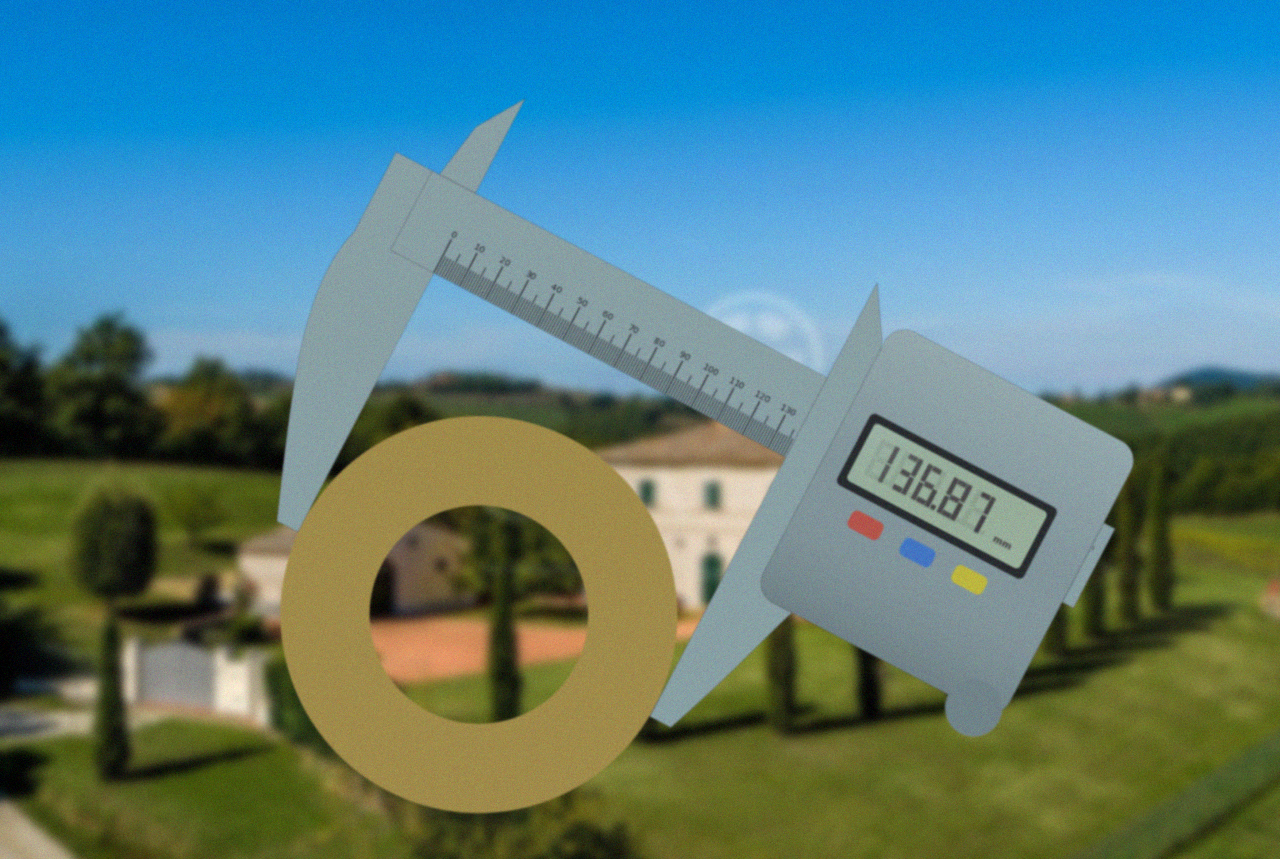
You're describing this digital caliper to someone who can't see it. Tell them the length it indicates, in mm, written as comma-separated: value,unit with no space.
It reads 136.87,mm
